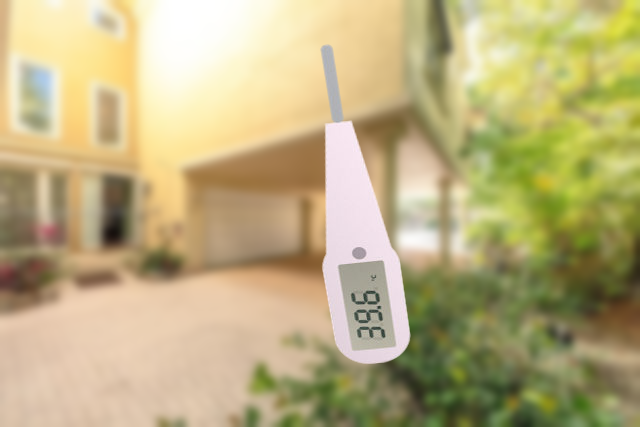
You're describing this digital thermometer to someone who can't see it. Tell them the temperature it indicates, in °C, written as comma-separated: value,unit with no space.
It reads 39.6,°C
